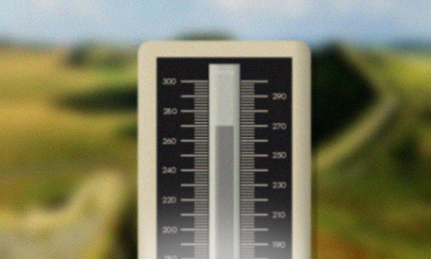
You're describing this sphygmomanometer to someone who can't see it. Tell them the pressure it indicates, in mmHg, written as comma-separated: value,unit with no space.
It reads 270,mmHg
